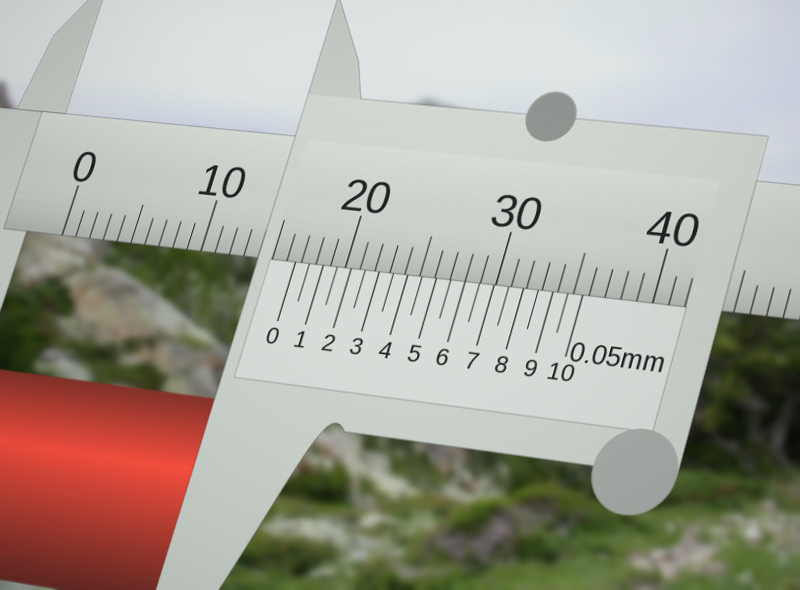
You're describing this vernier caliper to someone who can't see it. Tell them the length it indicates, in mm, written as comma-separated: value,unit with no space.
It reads 16.6,mm
